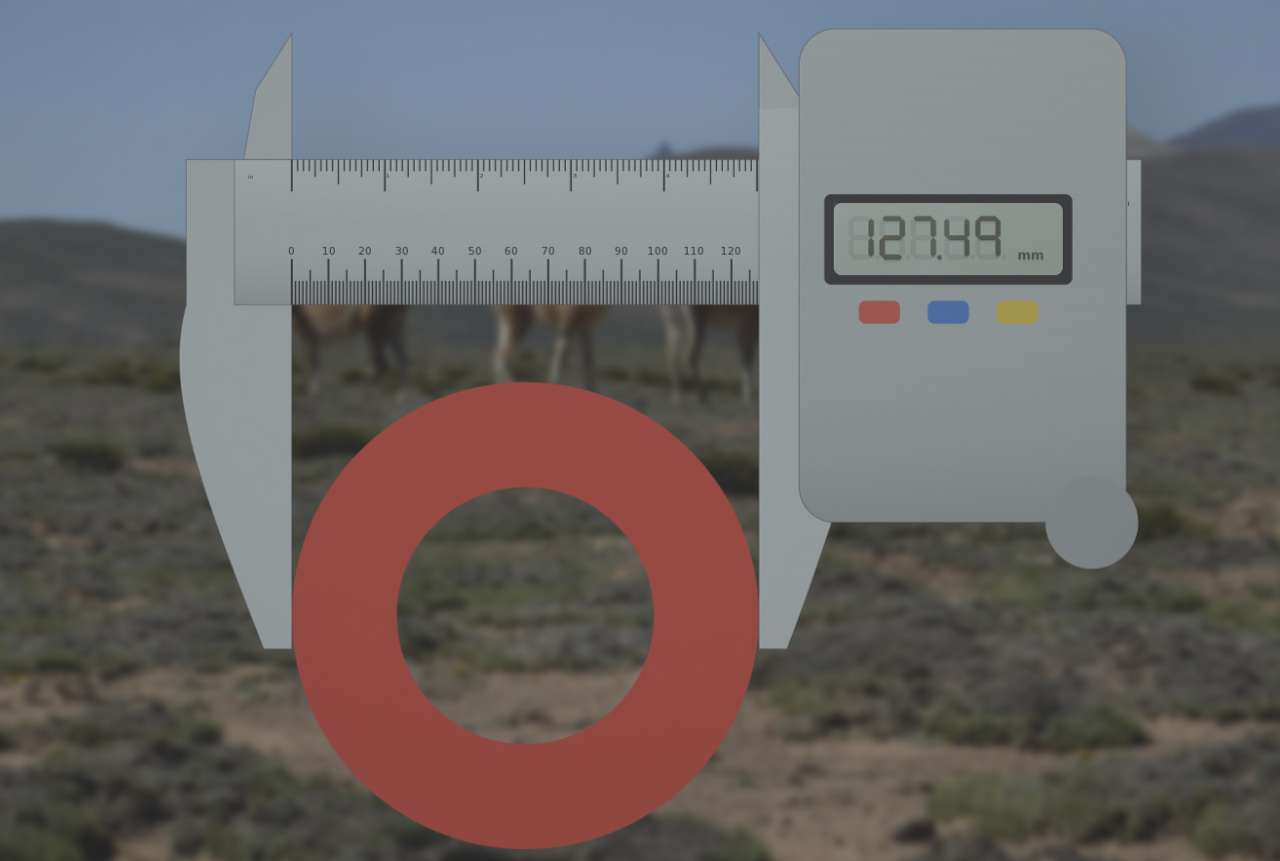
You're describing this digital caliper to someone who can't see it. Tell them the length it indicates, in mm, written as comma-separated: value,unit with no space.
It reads 127.49,mm
